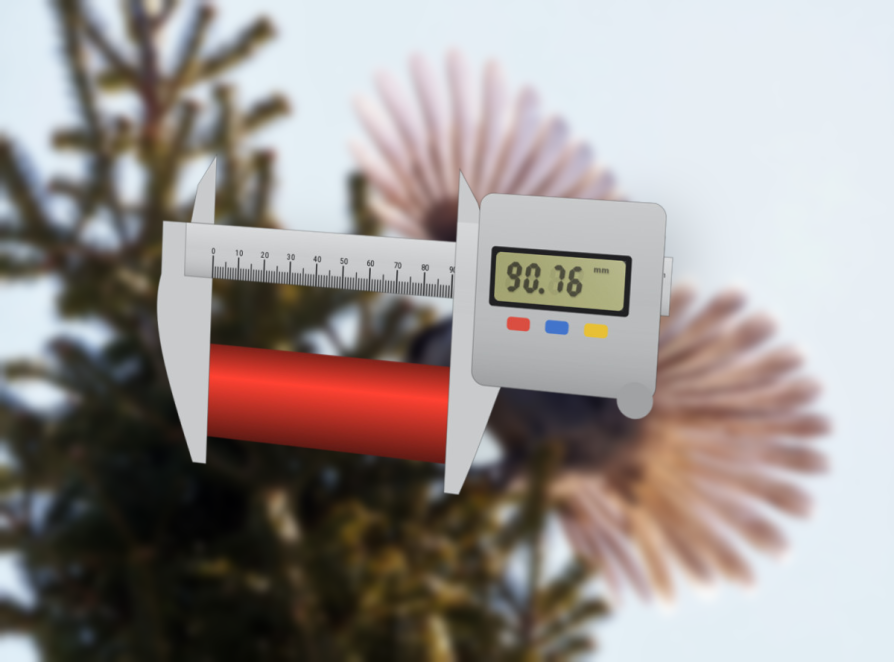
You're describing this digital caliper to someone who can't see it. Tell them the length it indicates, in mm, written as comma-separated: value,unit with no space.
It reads 90.76,mm
